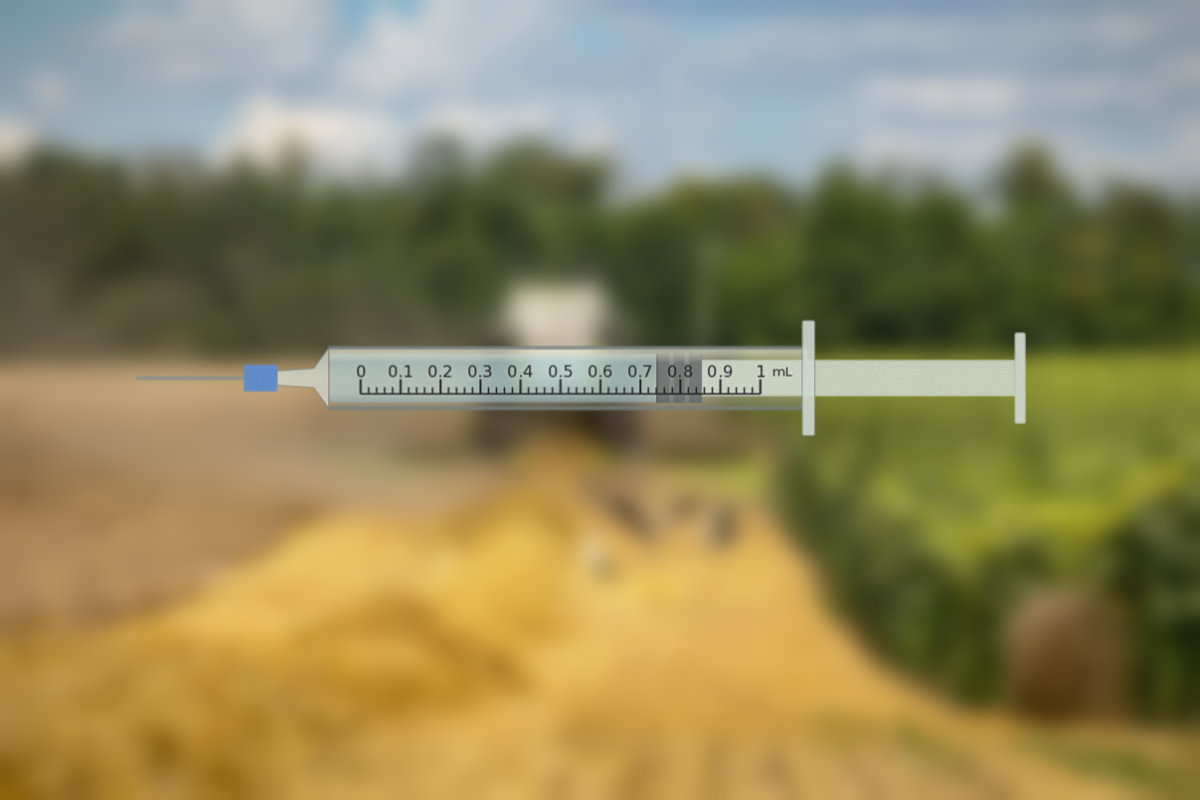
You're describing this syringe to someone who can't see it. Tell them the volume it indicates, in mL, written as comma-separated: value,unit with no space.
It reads 0.74,mL
